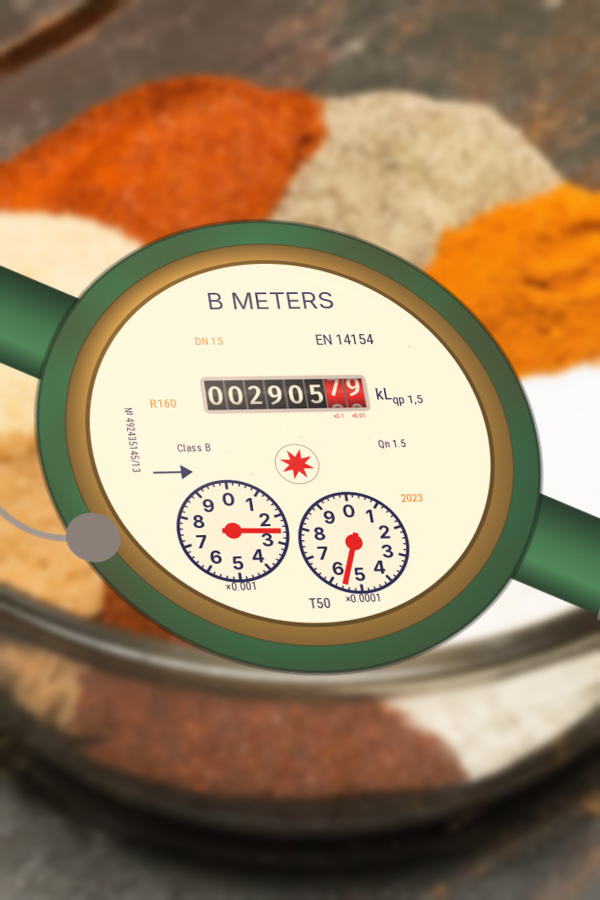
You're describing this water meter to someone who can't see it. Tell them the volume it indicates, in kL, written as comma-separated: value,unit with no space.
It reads 2905.7925,kL
